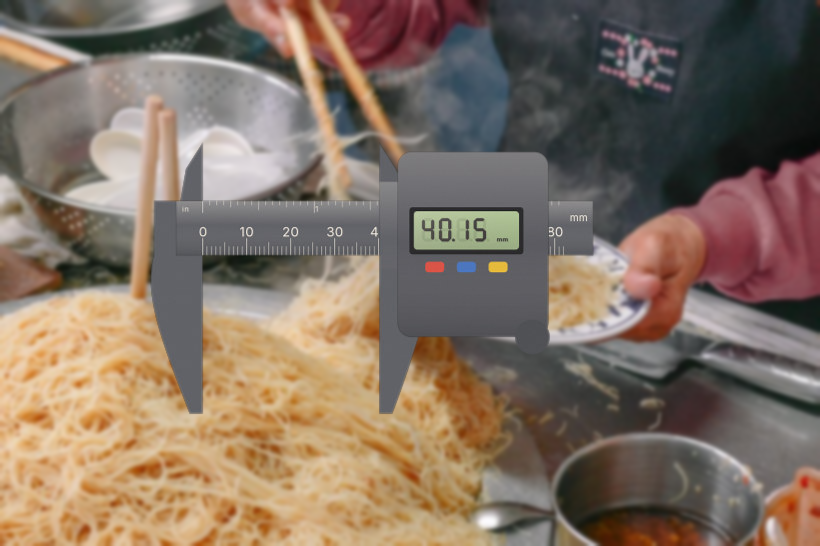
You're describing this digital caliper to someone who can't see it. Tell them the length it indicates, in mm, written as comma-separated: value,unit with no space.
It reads 40.15,mm
